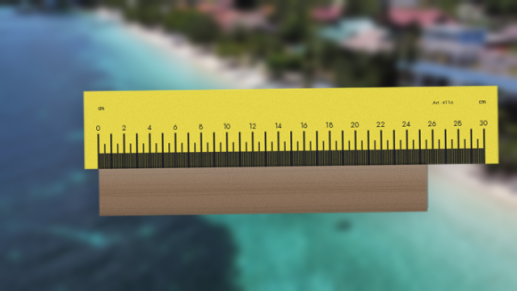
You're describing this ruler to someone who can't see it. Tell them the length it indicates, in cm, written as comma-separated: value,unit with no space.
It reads 25.5,cm
